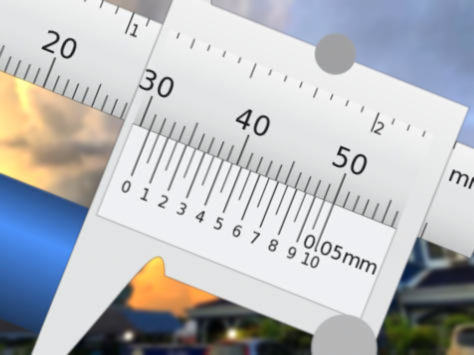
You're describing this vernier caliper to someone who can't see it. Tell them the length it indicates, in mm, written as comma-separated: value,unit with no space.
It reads 31.0,mm
